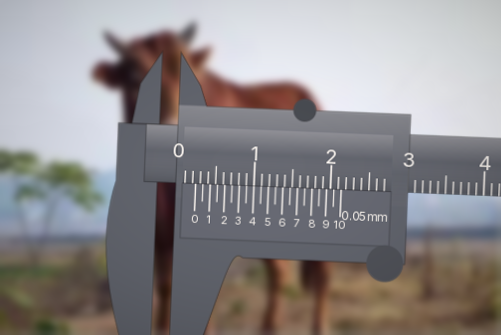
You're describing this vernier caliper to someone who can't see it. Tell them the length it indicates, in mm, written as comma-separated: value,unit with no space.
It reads 2.4,mm
